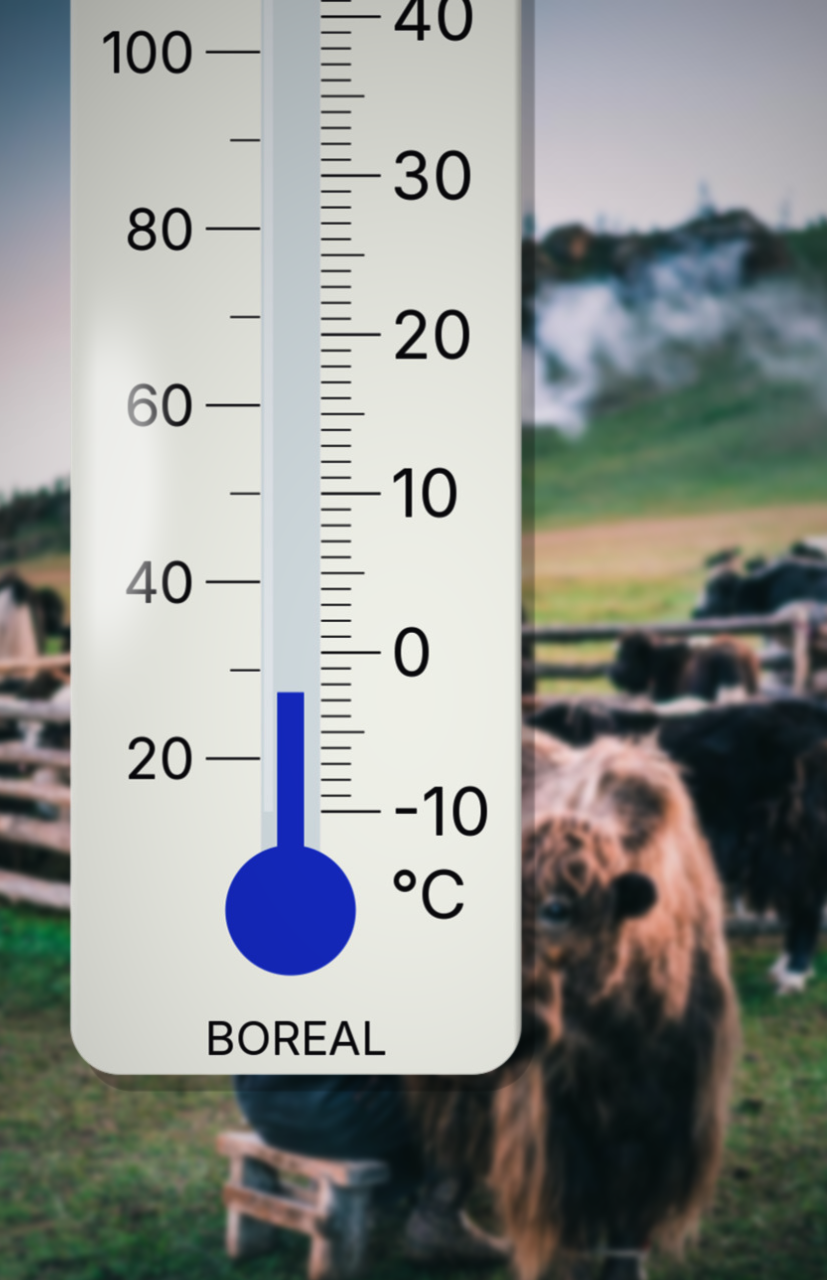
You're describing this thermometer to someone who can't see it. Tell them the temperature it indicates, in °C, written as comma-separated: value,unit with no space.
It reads -2.5,°C
